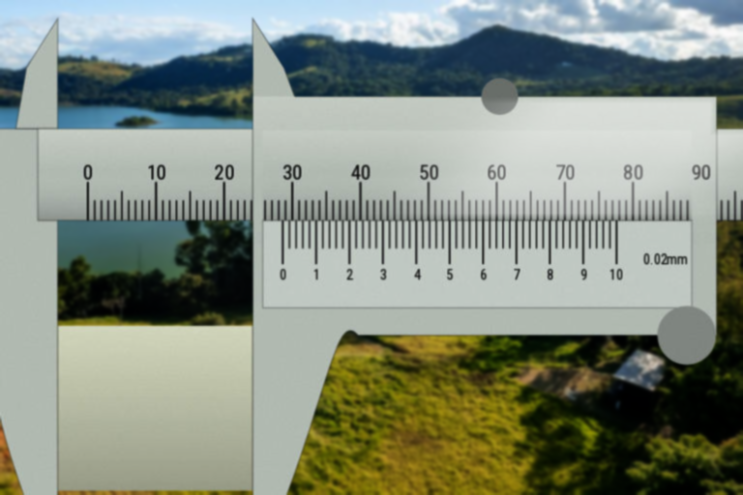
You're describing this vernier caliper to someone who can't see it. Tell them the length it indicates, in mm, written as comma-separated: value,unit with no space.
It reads 28.6,mm
